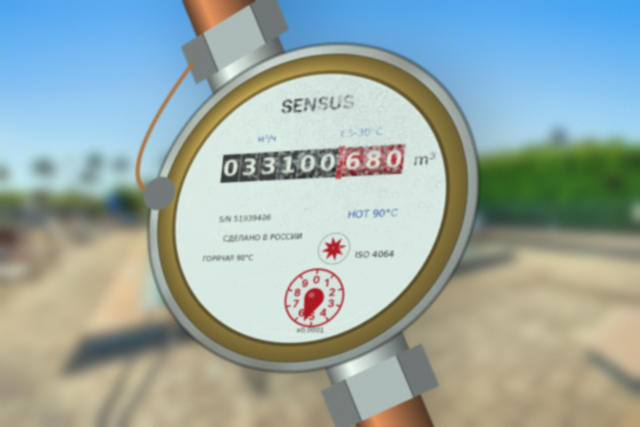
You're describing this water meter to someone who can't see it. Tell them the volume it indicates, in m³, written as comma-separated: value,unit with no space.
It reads 33100.6805,m³
